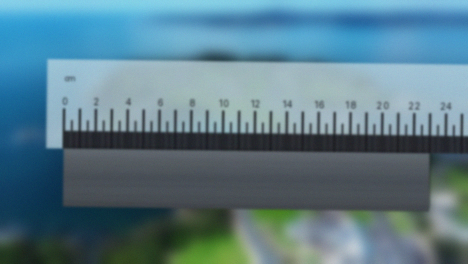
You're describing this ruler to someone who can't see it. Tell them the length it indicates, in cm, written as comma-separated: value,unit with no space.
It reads 23,cm
